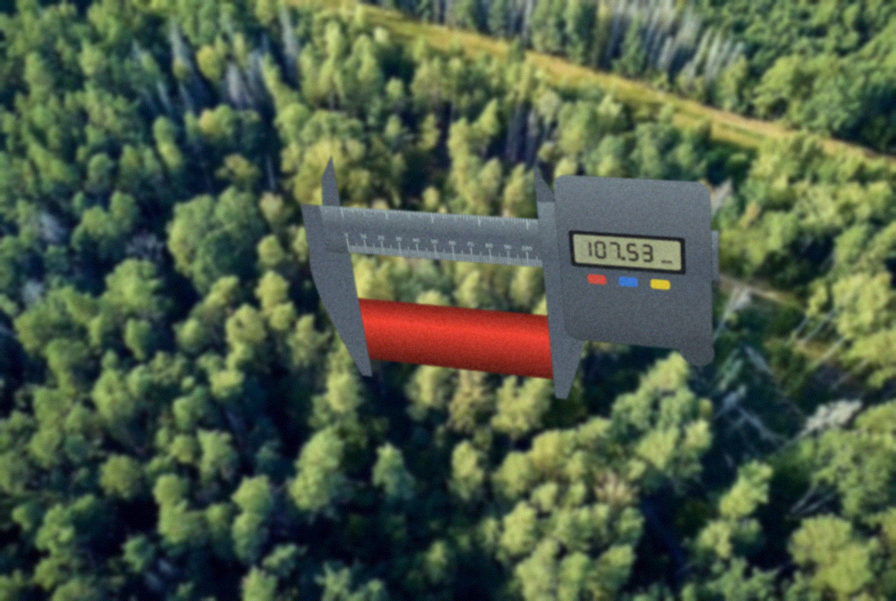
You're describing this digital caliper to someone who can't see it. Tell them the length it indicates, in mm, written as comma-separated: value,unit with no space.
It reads 107.53,mm
